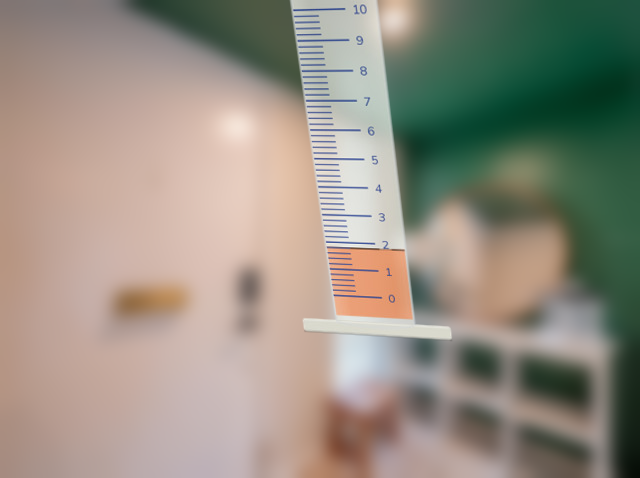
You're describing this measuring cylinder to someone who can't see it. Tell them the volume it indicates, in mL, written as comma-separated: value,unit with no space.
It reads 1.8,mL
